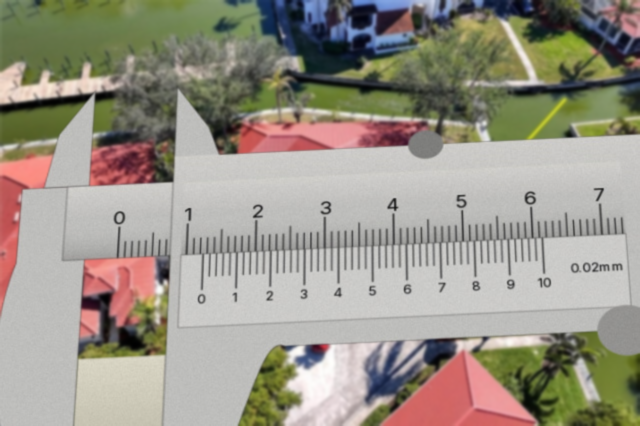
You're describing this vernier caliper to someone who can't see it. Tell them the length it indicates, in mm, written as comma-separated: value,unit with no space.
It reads 12.4,mm
